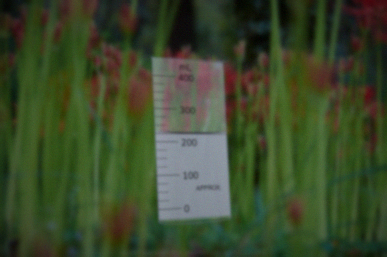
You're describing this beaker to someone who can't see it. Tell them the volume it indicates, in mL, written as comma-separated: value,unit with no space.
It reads 225,mL
